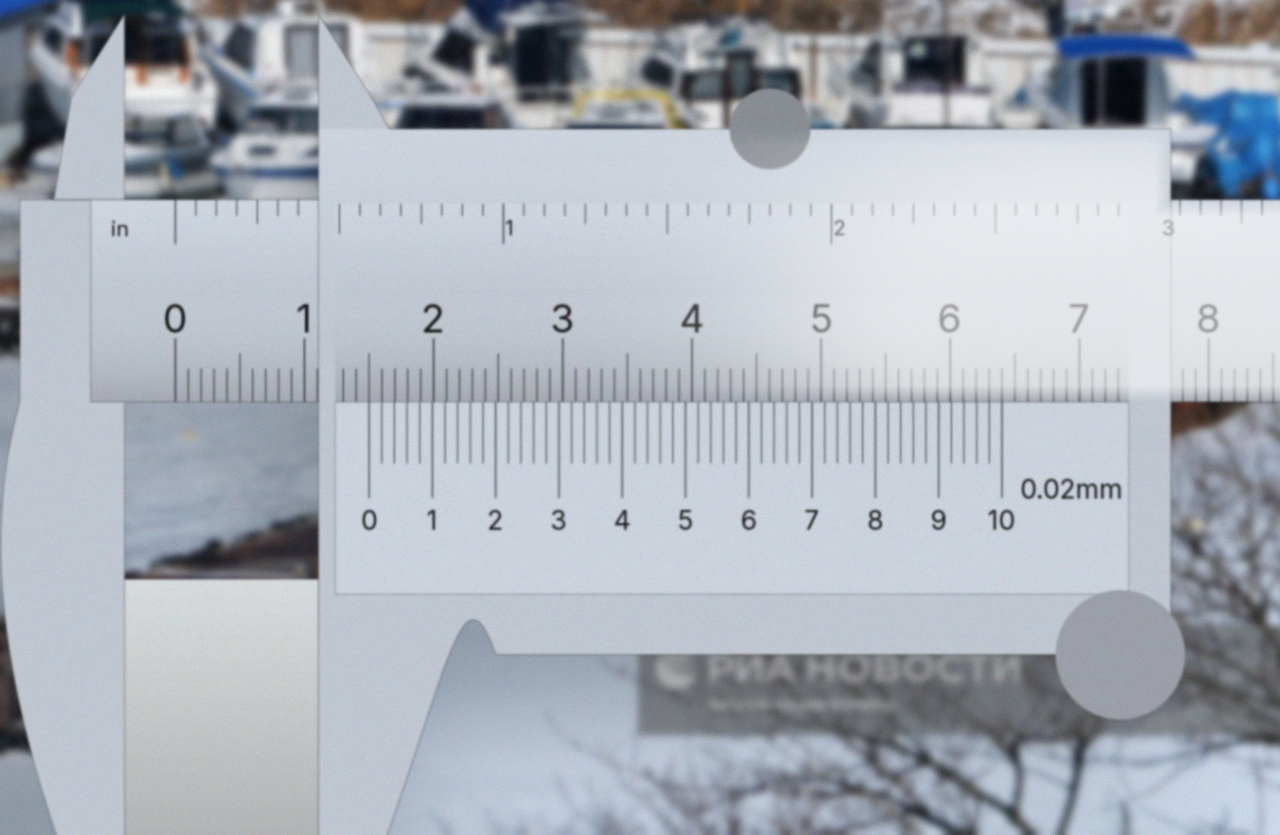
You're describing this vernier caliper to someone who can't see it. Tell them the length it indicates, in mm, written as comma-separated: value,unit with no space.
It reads 15.0,mm
